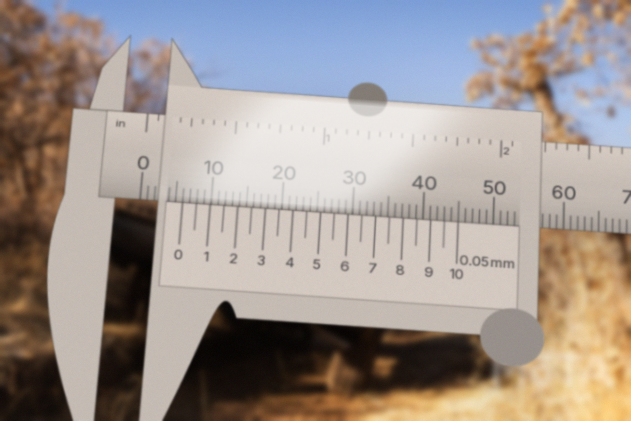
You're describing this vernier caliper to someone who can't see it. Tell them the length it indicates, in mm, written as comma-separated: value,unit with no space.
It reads 6.0,mm
